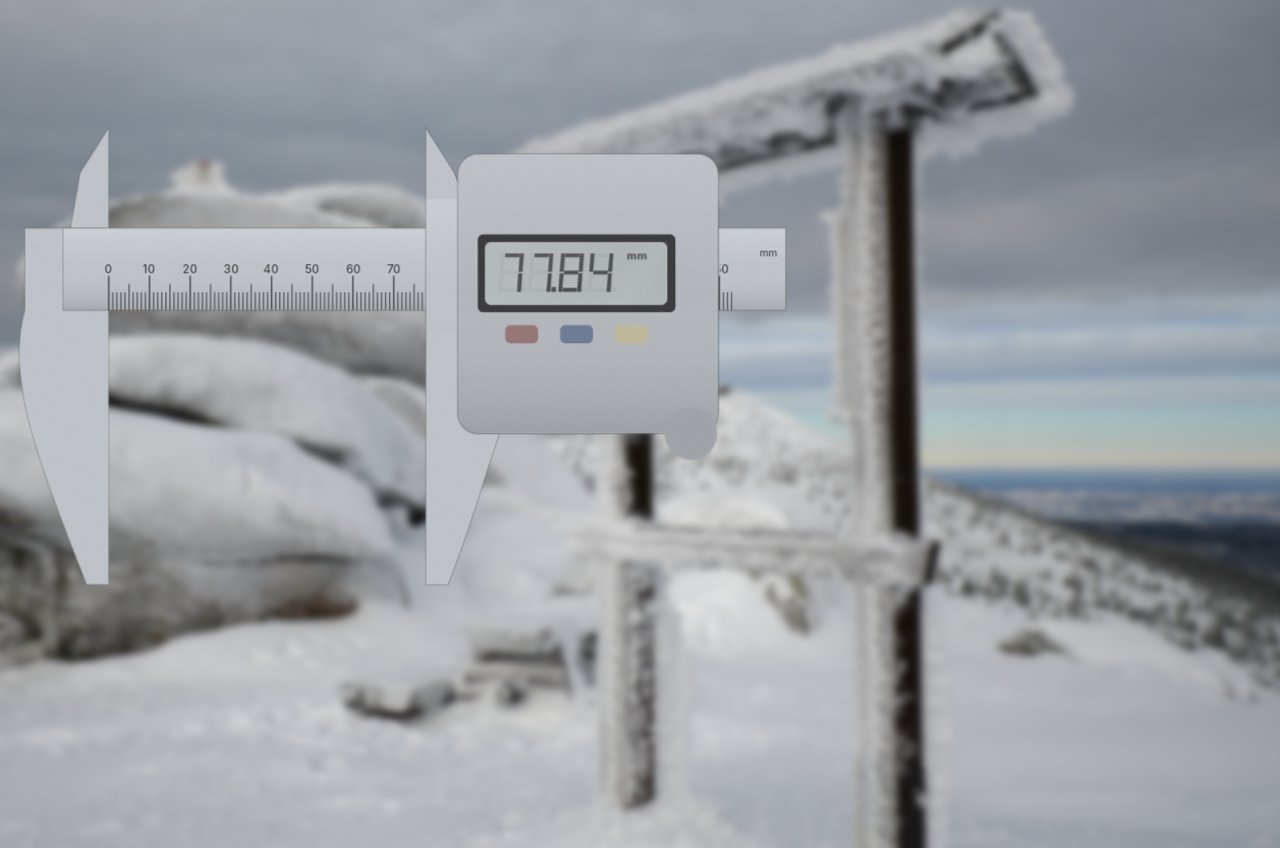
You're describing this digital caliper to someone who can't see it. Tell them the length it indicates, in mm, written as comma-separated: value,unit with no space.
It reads 77.84,mm
